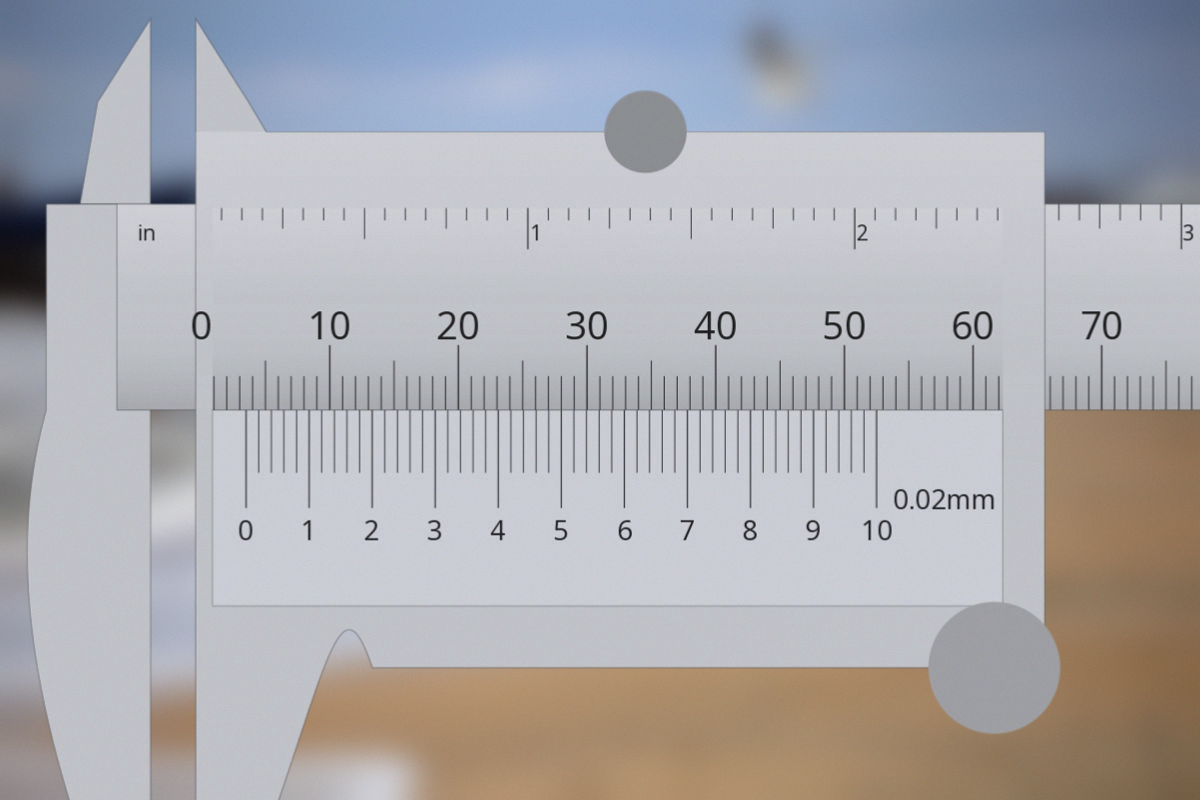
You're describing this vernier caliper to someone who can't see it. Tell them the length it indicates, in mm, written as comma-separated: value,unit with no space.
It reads 3.5,mm
